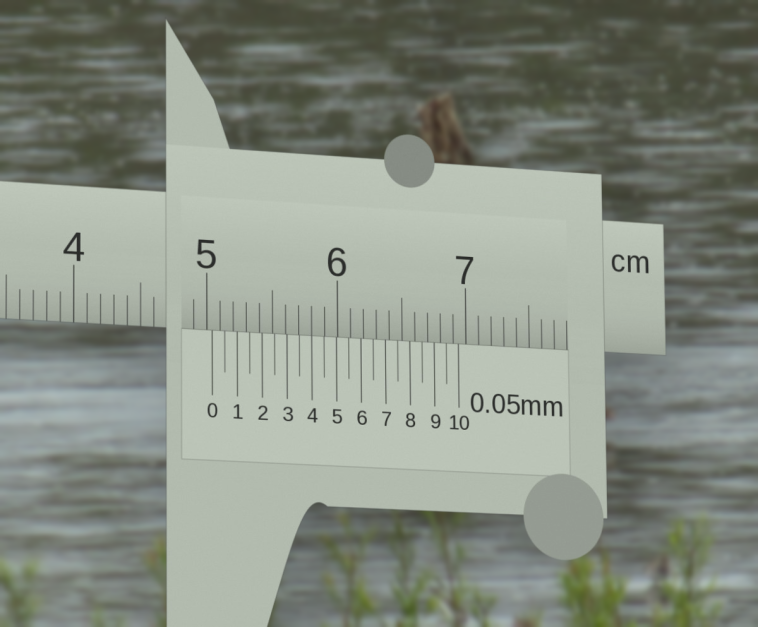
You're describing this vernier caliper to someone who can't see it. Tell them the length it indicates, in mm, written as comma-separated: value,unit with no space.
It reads 50.4,mm
